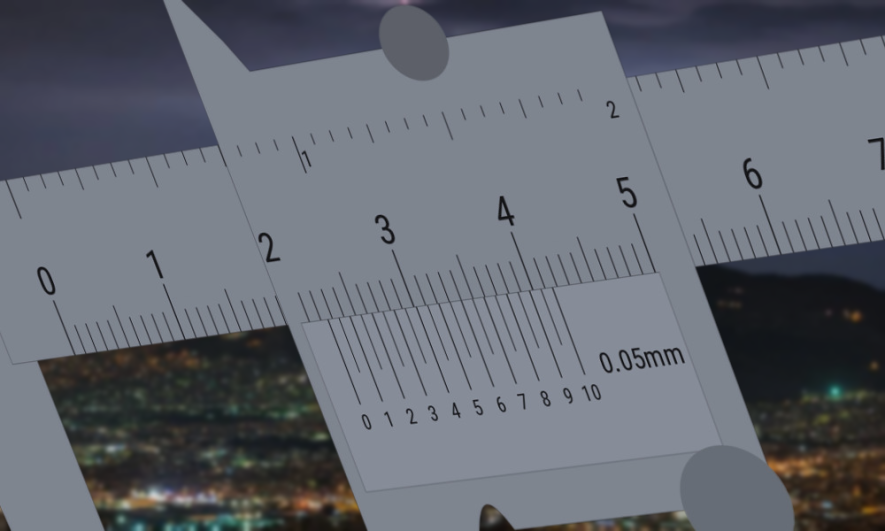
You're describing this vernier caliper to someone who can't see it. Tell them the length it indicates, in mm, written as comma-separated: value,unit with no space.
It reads 22.6,mm
